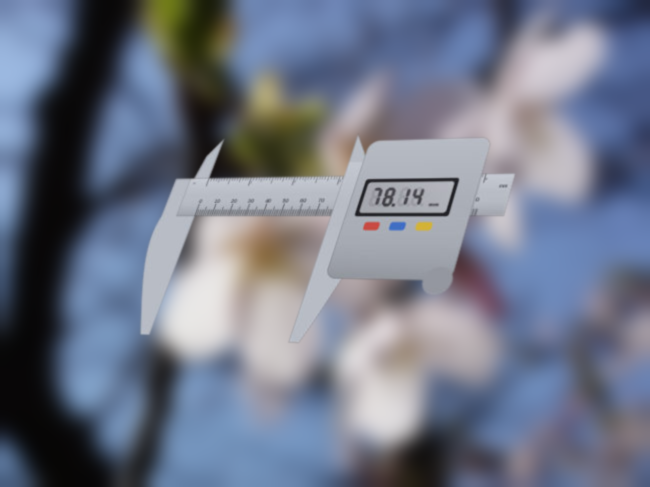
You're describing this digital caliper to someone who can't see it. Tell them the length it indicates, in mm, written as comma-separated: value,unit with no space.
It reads 78.14,mm
